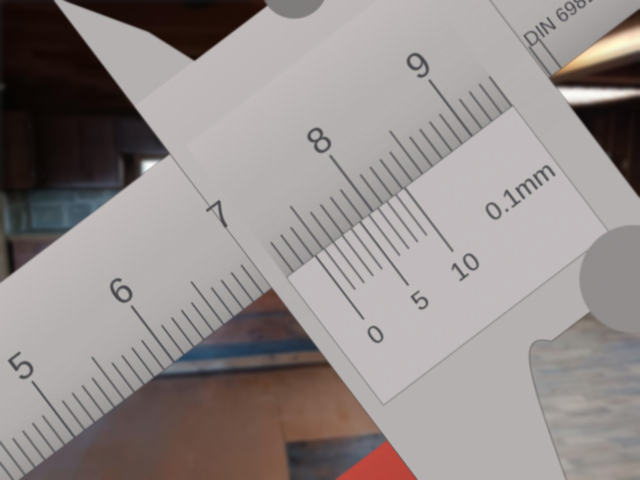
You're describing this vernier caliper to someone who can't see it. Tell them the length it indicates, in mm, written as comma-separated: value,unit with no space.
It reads 74.2,mm
